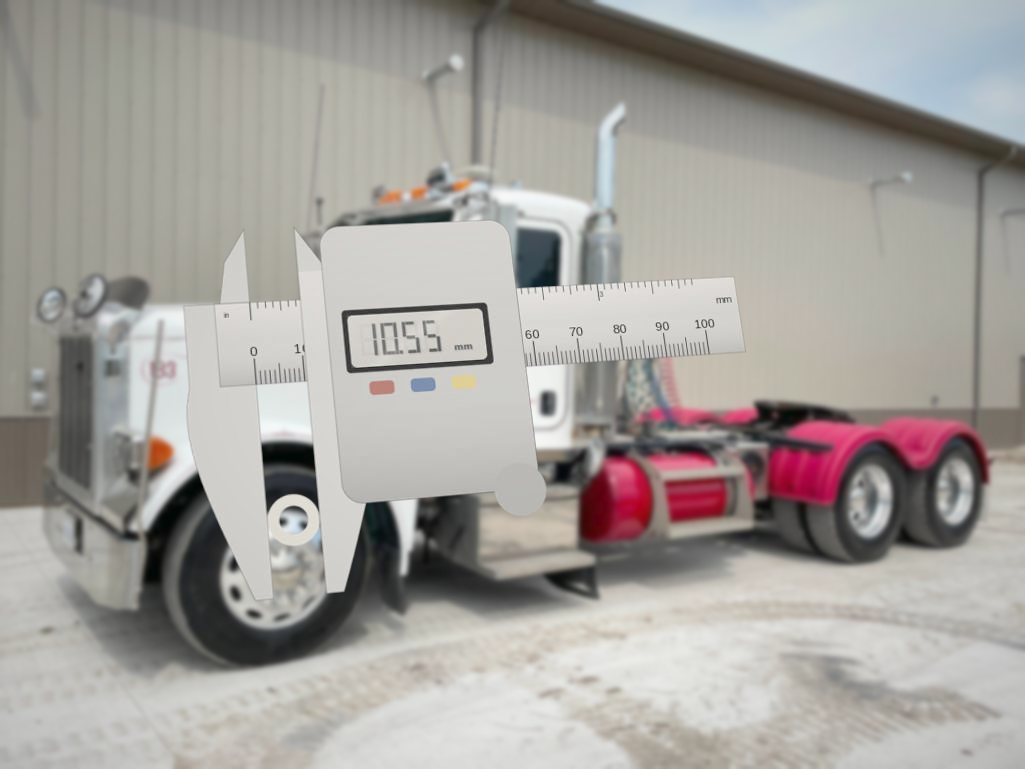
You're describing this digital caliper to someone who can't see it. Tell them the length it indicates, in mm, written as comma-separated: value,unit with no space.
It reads 10.55,mm
